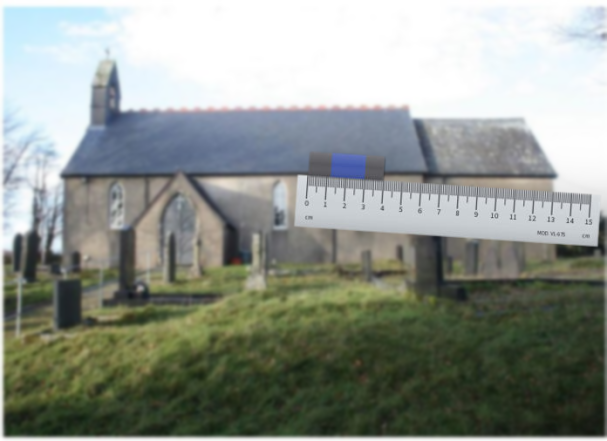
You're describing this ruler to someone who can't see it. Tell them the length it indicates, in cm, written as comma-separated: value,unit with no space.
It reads 4,cm
